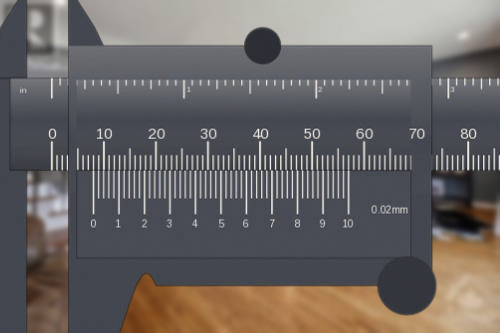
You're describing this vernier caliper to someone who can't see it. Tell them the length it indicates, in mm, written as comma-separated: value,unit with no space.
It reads 8.0,mm
